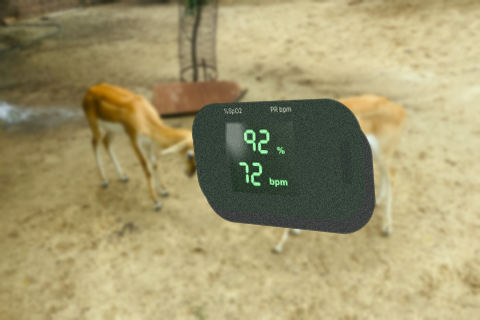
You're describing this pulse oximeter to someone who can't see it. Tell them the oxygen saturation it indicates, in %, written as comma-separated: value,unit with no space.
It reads 92,%
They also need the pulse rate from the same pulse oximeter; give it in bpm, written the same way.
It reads 72,bpm
